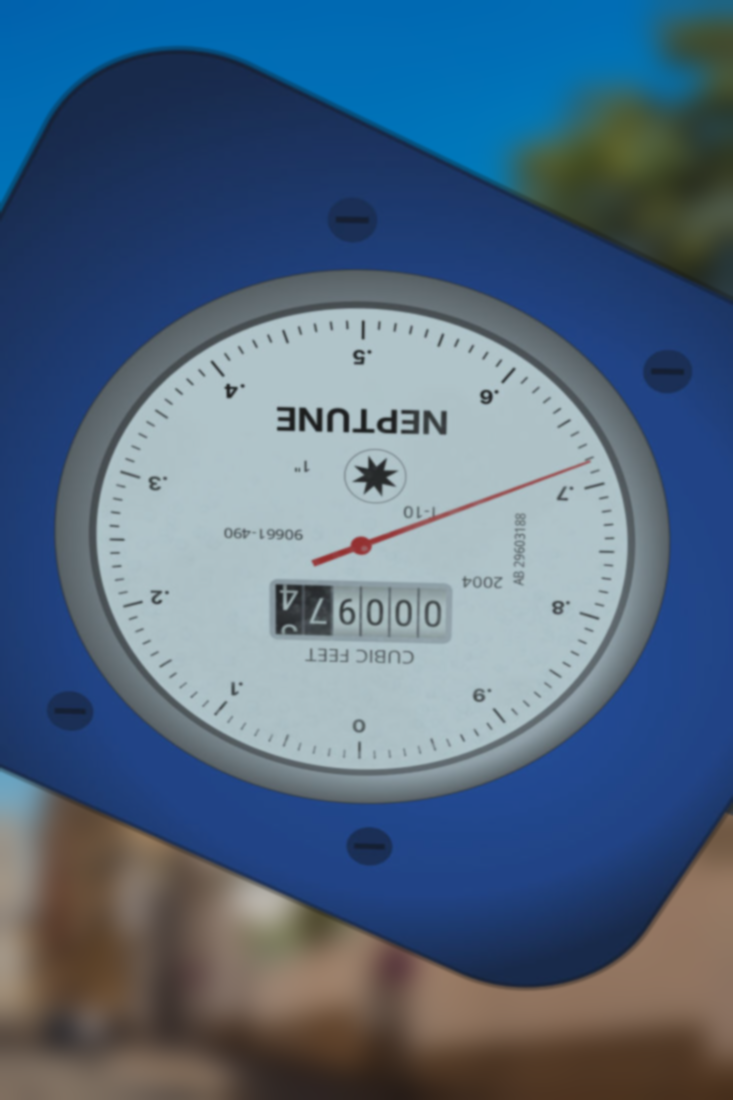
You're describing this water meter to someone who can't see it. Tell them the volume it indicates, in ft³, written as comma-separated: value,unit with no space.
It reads 973.68,ft³
